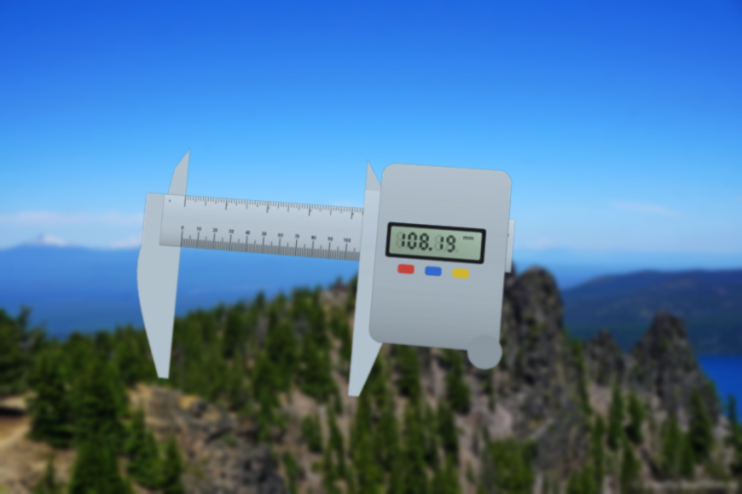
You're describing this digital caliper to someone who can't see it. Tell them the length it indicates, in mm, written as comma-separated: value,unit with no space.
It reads 108.19,mm
